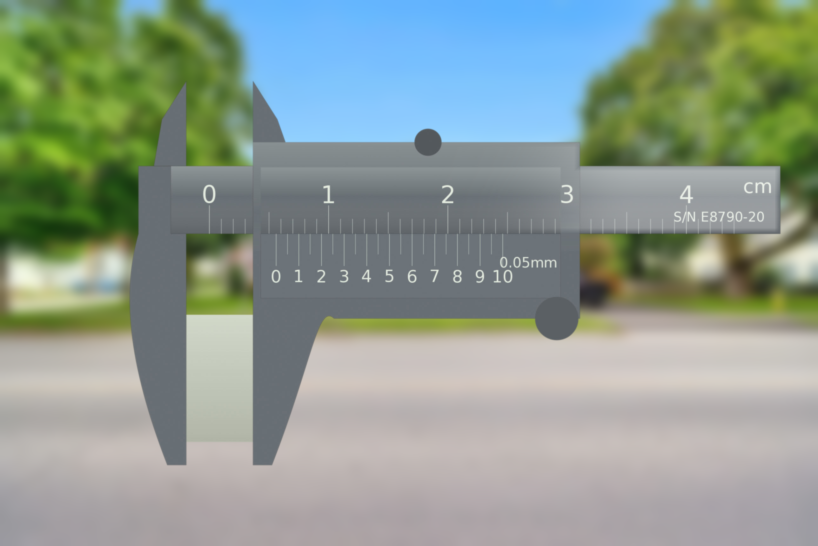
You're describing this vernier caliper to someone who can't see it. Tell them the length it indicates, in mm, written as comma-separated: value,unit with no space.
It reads 5.6,mm
